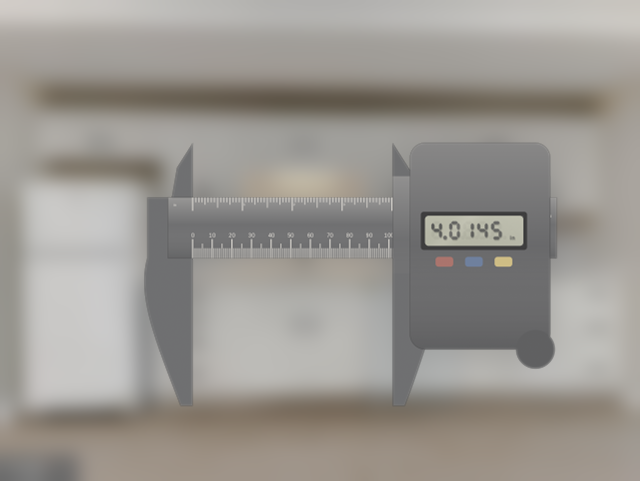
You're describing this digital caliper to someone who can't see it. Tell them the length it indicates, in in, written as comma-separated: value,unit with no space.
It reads 4.0145,in
